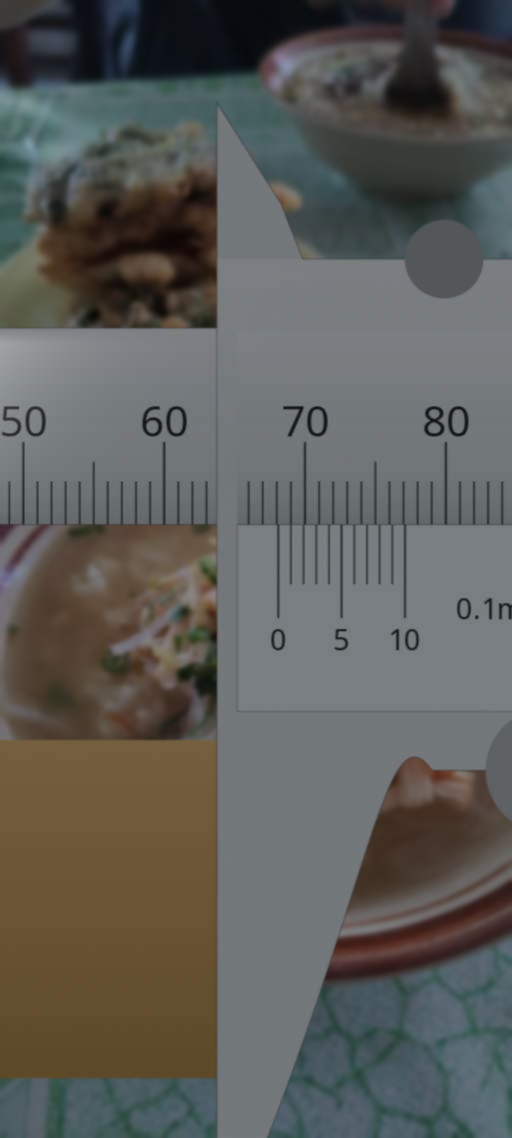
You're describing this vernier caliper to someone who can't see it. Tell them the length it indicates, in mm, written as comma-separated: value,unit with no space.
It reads 68.1,mm
